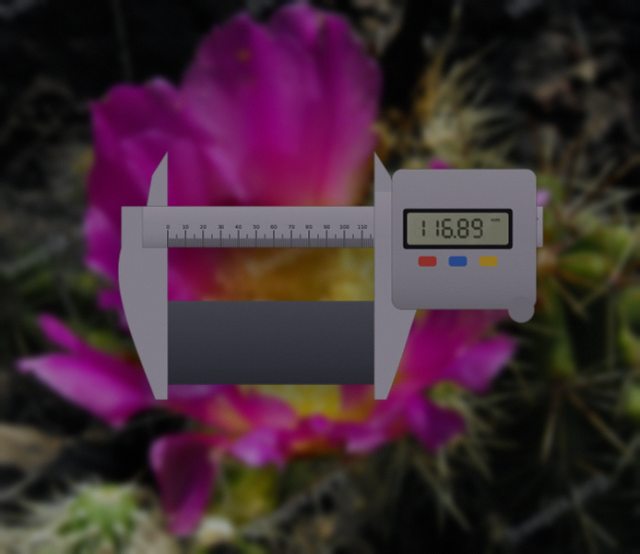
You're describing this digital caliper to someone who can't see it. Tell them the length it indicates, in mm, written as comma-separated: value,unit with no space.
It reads 116.89,mm
